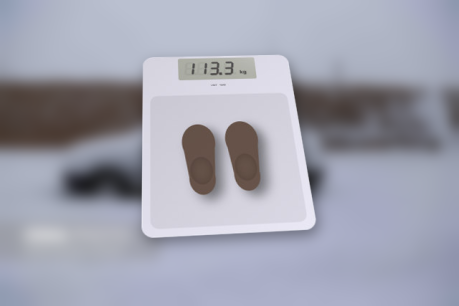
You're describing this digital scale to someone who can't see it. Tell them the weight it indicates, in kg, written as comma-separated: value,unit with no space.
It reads 113.3,kg
